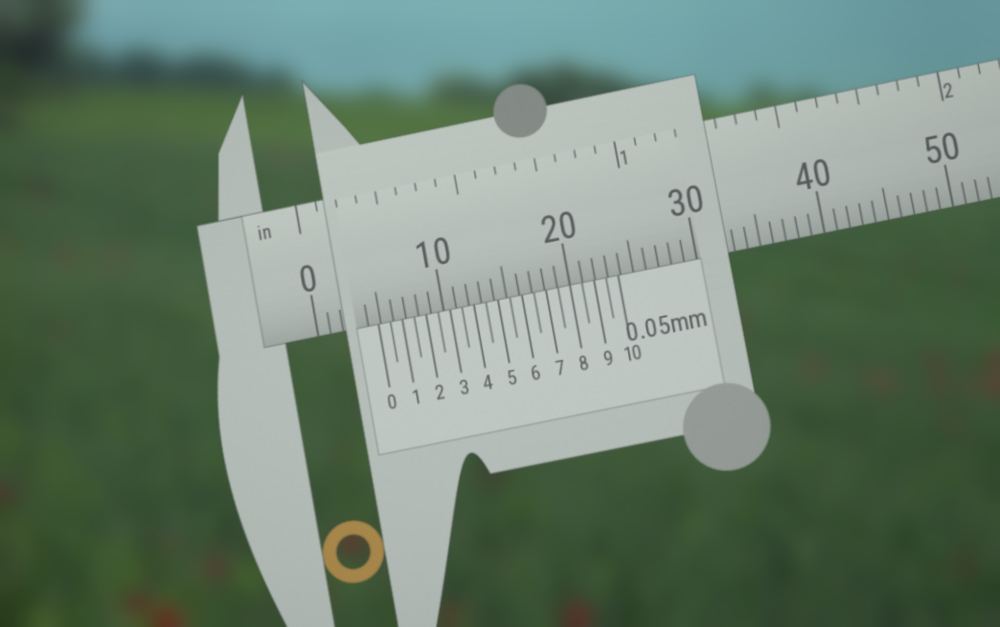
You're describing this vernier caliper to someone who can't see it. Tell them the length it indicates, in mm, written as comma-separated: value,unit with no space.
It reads 4.8,mm
